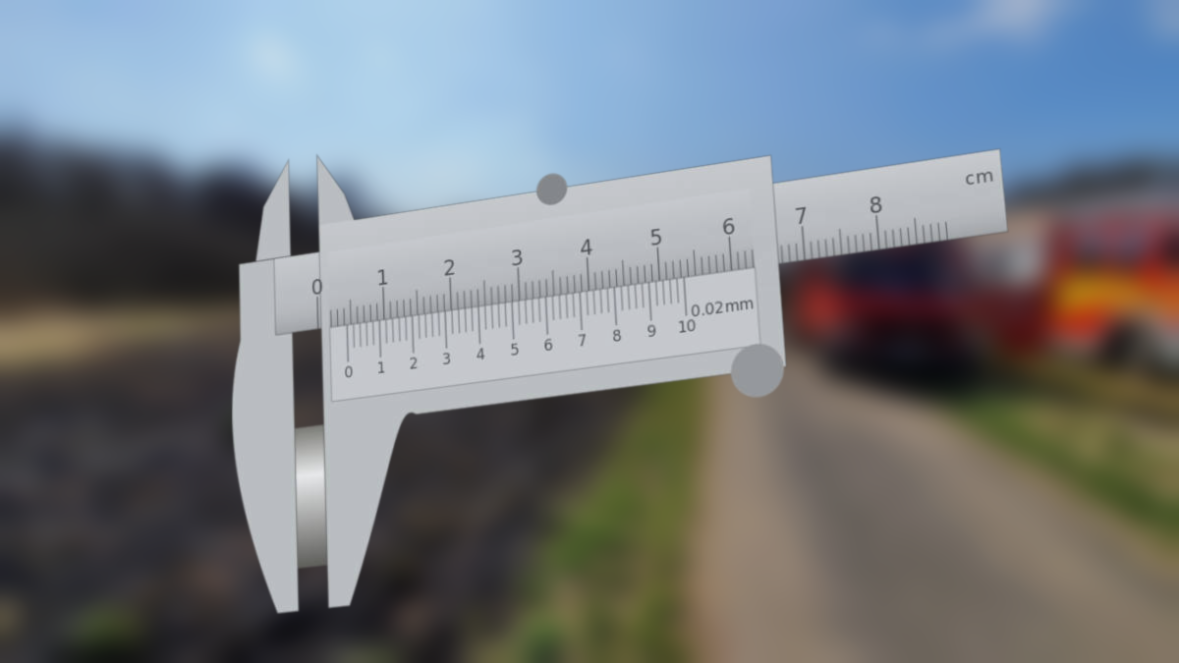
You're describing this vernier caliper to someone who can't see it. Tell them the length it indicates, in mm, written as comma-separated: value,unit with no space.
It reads 4.4,mm
